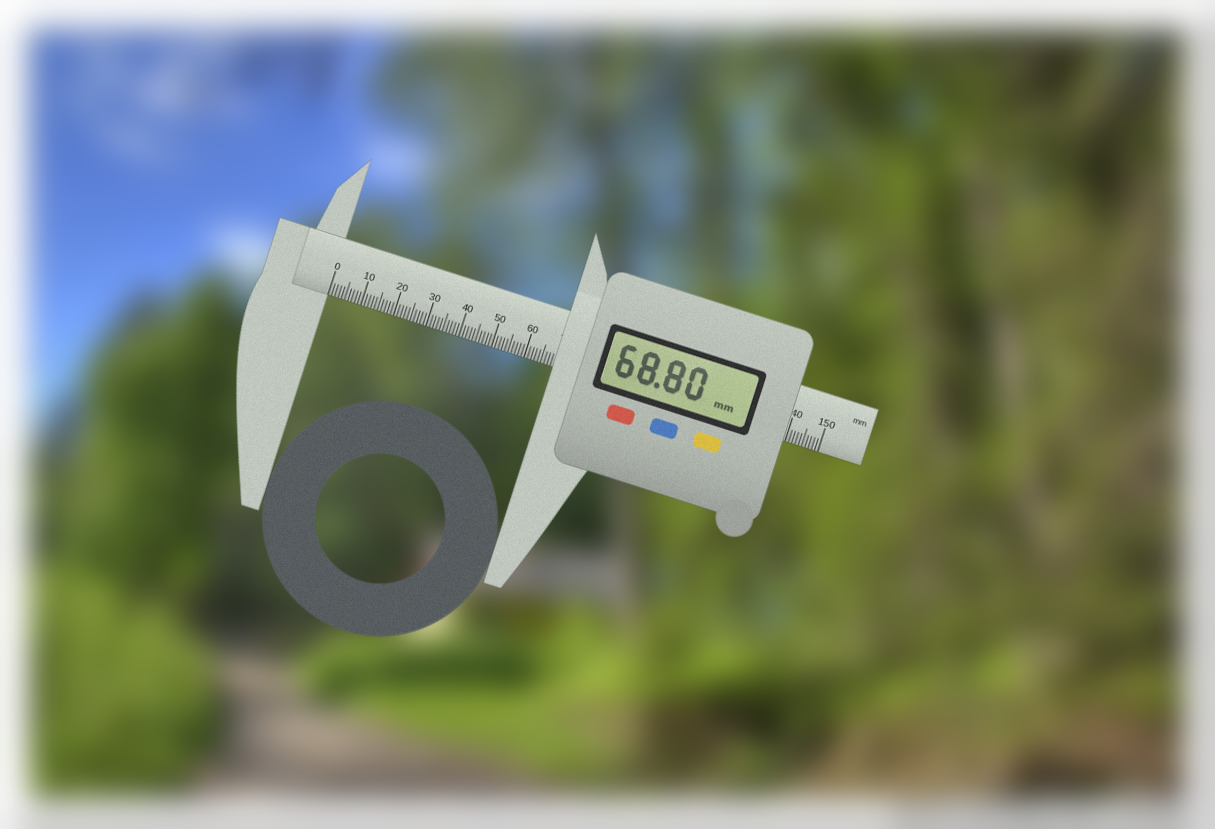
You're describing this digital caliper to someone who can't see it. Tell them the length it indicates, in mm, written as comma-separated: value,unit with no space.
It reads 68.80,mm
